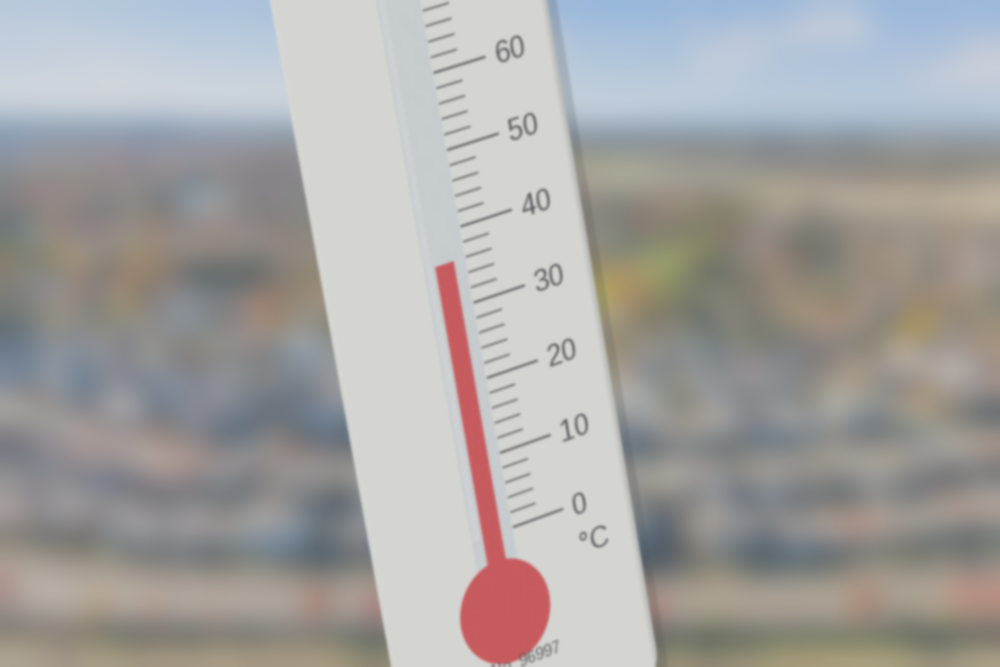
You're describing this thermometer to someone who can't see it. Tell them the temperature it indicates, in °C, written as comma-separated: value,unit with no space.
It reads 36,°C
